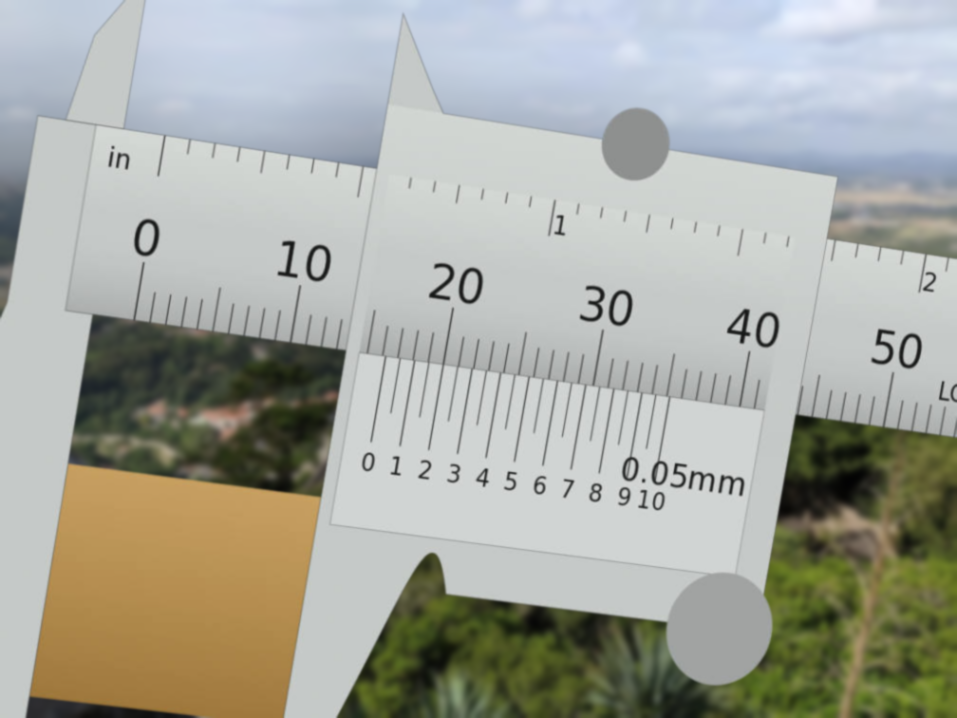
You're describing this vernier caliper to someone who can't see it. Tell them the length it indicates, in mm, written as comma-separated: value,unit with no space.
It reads 16.2,mm
